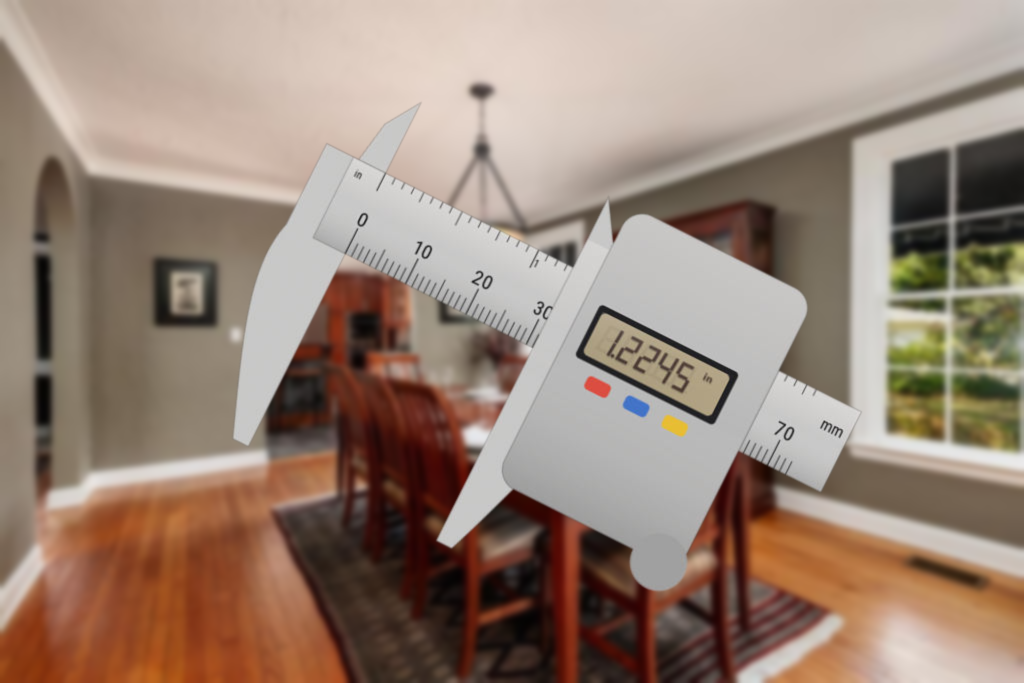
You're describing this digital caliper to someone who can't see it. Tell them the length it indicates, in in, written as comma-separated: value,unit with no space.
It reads 1.2245,in
